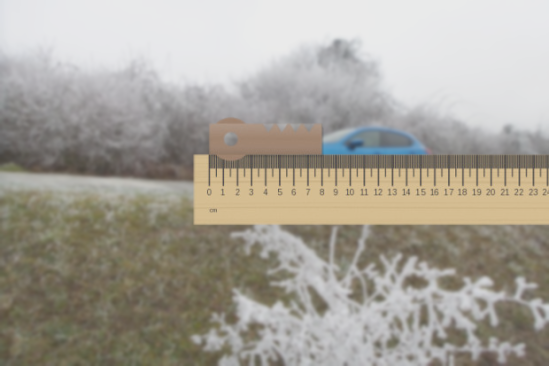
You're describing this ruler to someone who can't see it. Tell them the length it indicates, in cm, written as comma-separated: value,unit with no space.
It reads 8,cm
